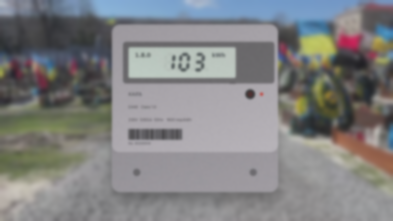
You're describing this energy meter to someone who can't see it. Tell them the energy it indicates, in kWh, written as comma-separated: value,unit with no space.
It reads 103,kWh
